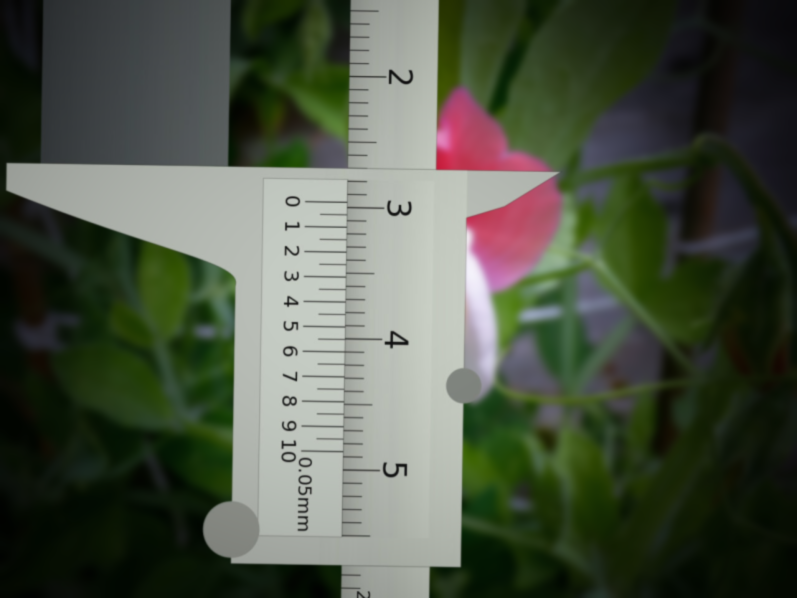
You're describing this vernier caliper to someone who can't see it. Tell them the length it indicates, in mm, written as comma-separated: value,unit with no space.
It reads 29.6,mm
